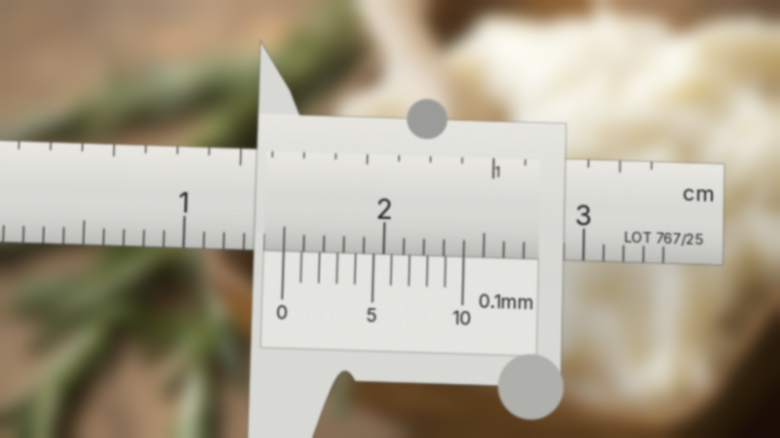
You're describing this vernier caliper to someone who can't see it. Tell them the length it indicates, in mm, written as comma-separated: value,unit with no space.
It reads 15.0,mm
